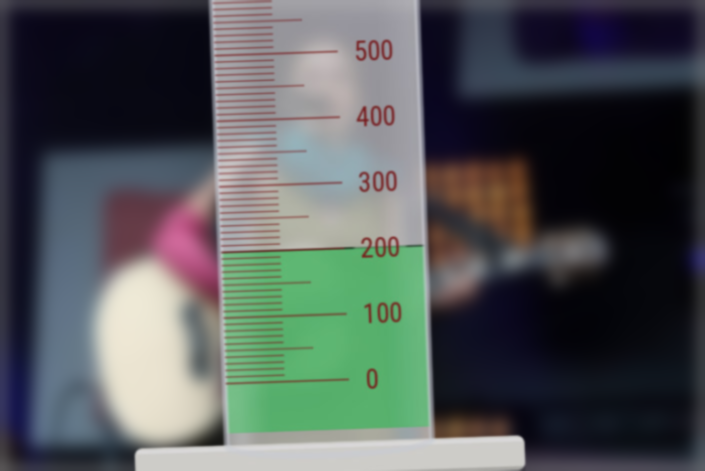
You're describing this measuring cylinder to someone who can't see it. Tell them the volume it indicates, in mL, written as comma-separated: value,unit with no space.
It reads 200,mL
